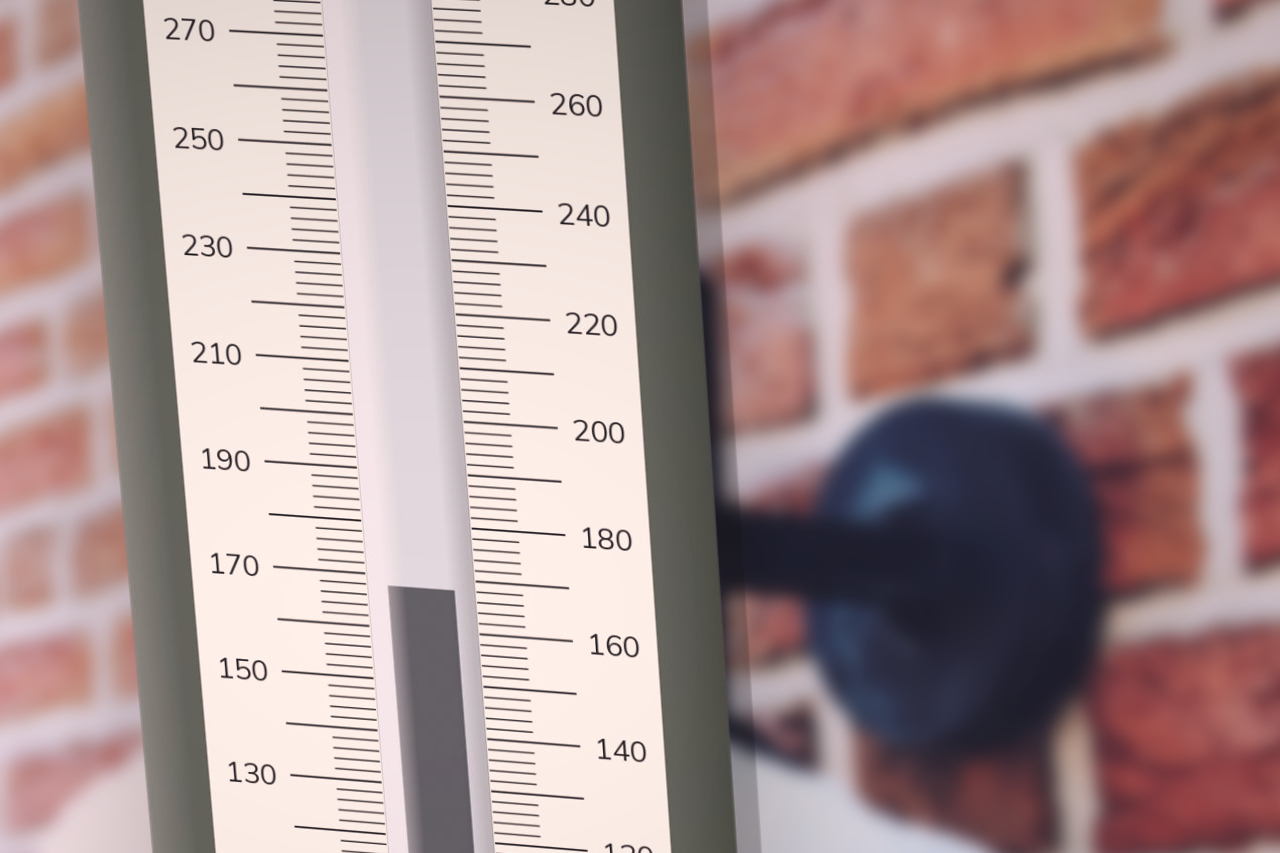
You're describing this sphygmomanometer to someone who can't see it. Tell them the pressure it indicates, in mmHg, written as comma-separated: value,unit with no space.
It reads 168,mmHg
